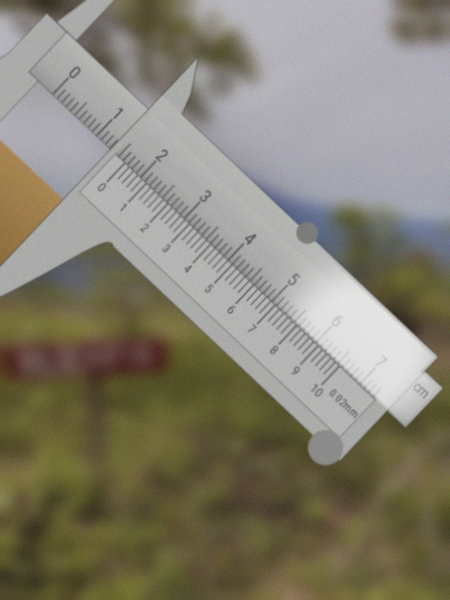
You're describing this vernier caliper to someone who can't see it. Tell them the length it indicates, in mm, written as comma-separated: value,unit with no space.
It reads 16.5,mm
